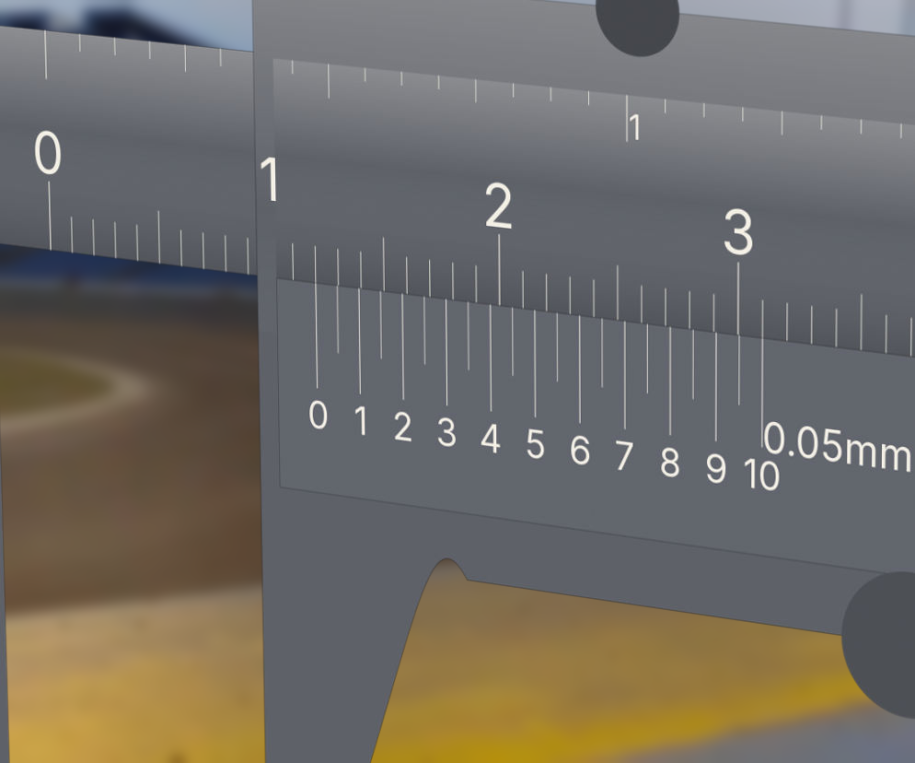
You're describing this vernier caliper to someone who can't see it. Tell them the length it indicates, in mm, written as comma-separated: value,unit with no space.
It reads 12.00,mm
